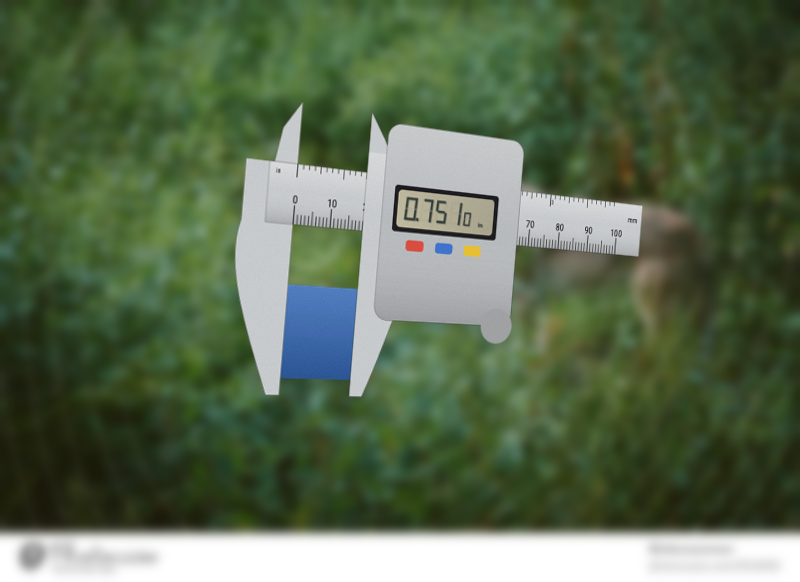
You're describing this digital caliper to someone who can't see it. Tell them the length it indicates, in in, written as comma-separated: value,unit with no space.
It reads 0.7510,in
